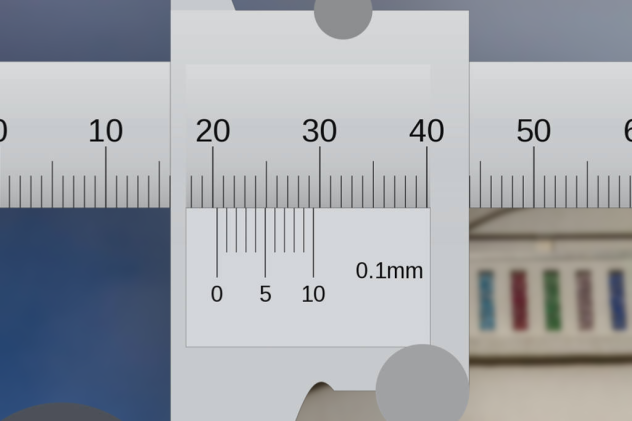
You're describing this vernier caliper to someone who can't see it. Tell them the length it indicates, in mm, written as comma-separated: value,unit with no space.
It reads 20.4,mm
